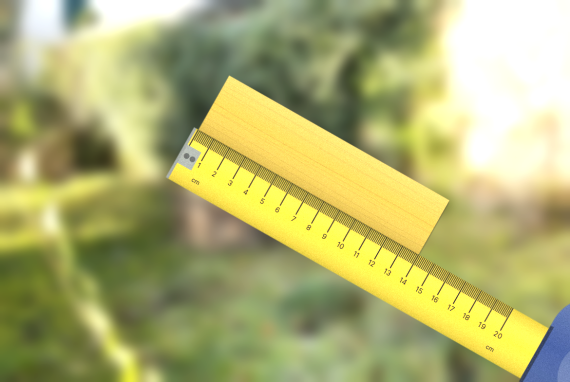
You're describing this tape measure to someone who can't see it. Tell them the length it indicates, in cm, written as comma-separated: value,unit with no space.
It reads 14,cm
